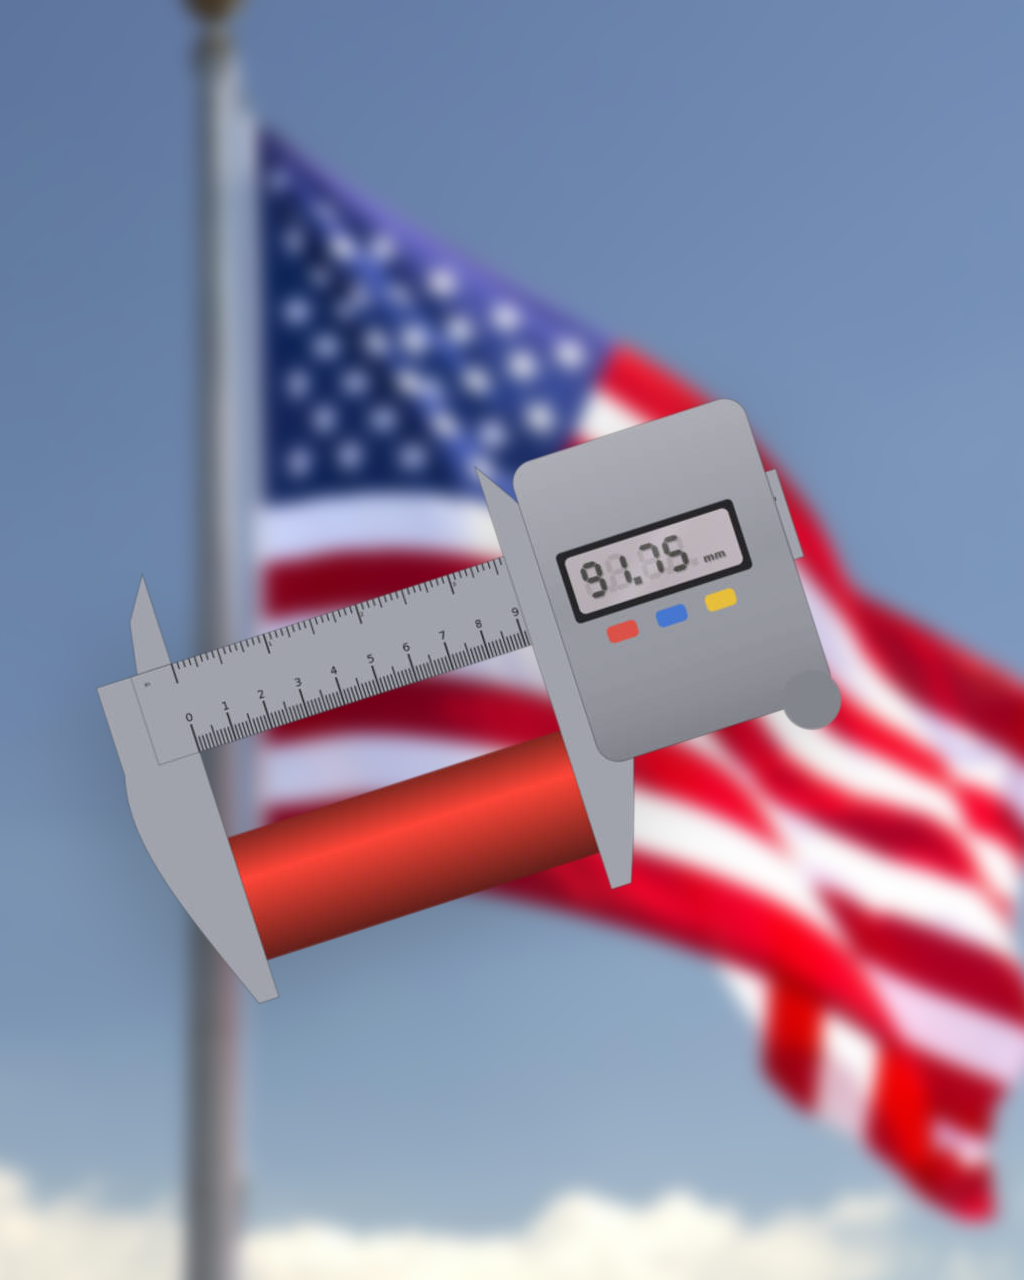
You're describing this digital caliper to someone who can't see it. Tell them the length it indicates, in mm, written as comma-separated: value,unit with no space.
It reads 91.75,mm
